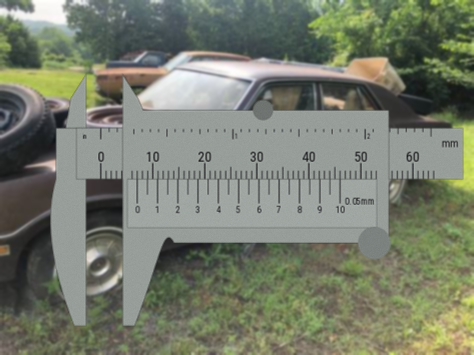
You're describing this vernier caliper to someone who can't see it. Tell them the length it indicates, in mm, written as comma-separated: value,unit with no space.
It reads 7.0,mm
